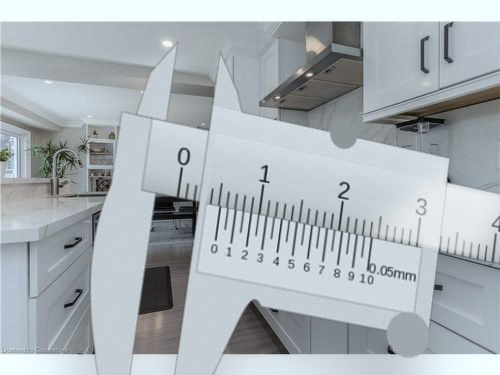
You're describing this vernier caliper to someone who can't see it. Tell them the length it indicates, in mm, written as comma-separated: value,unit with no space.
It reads 5.2,mm
